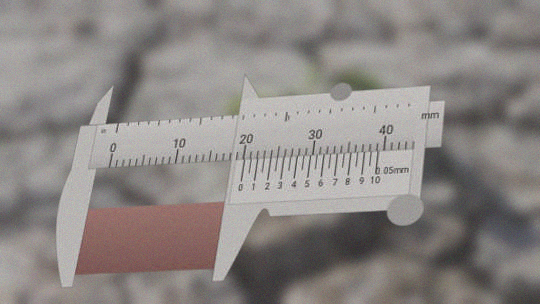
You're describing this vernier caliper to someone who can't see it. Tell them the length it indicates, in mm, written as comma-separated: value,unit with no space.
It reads 20.2,mm
